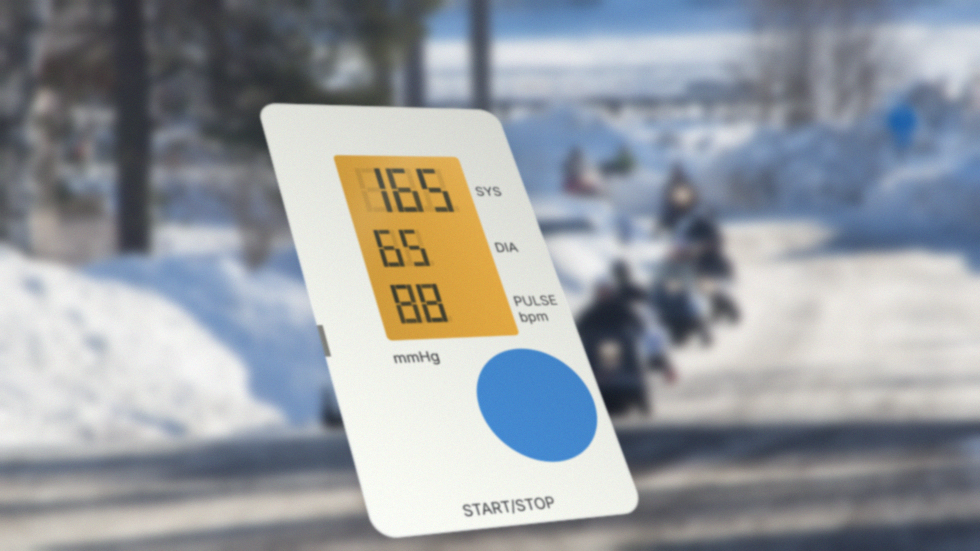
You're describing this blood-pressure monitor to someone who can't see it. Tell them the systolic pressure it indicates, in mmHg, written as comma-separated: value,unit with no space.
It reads 165,mmHg
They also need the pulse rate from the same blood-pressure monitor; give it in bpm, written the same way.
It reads 88,bpm
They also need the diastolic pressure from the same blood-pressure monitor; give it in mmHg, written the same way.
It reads 65,mmHg
